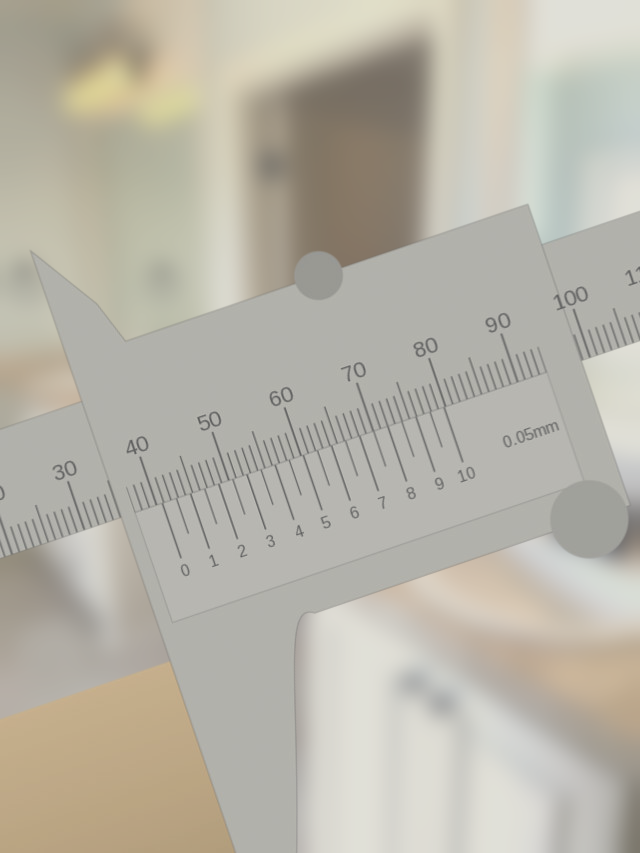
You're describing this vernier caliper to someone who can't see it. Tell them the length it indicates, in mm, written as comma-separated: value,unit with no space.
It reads 40.8,mm
